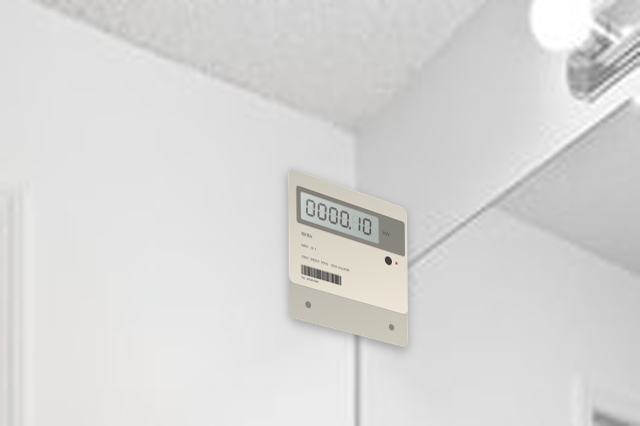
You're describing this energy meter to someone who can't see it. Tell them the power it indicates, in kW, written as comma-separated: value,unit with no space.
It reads 0.10,kW
